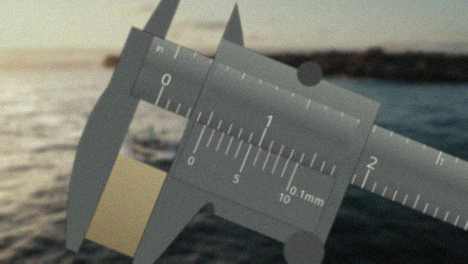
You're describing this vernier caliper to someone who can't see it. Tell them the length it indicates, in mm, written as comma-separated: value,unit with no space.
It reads 4.8,mm
